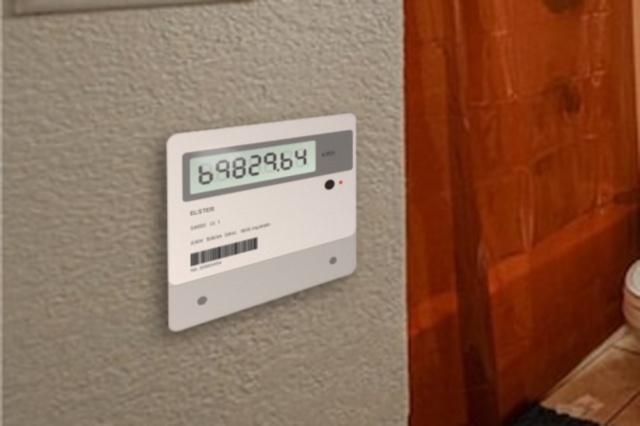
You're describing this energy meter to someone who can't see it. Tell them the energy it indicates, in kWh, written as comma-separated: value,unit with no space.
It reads 69829.64,kWh
